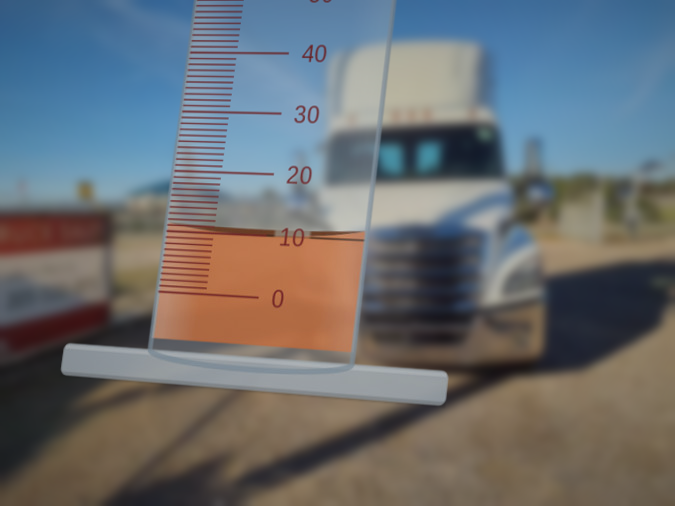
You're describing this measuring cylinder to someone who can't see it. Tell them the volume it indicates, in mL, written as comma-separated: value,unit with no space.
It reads 10,mL
